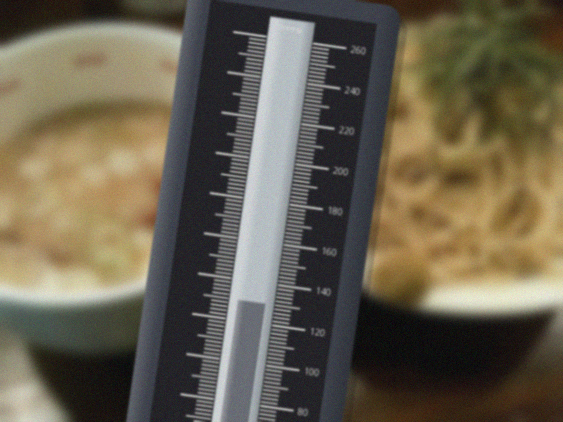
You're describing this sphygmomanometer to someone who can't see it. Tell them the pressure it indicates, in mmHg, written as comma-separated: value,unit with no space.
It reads 130,mmHg
